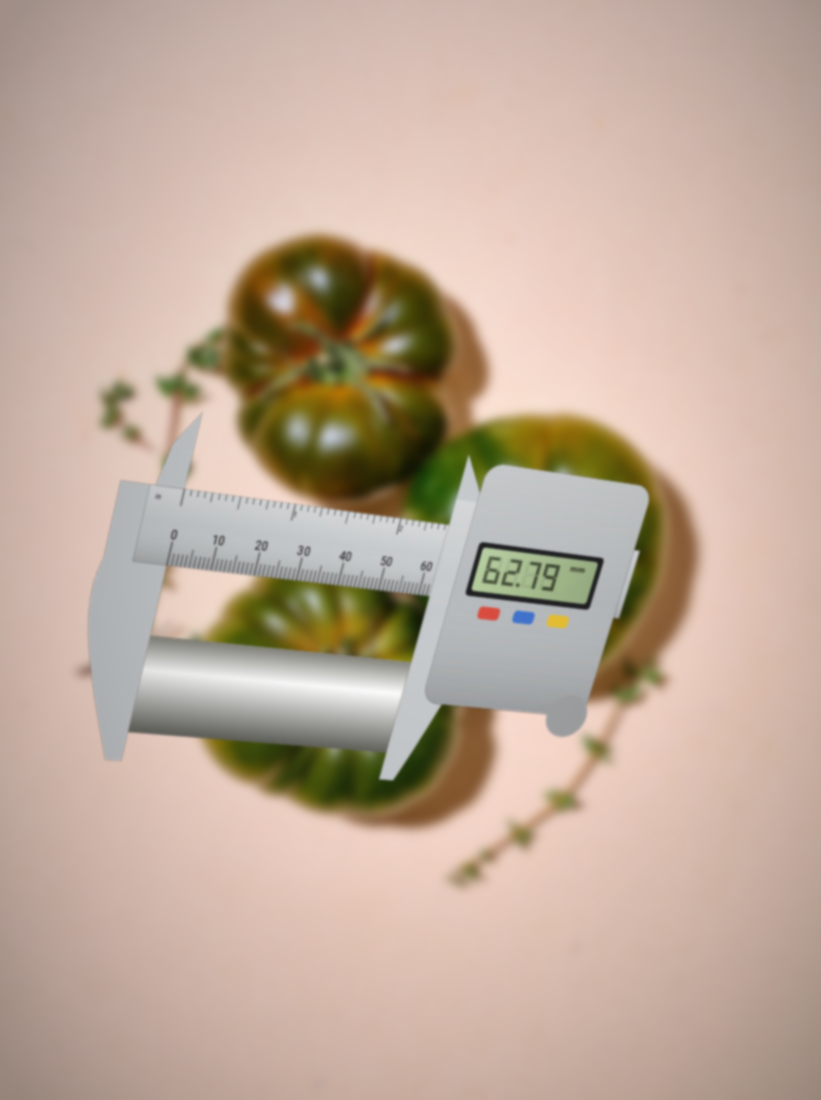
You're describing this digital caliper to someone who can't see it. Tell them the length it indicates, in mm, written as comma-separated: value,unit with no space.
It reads 62.79,mm
